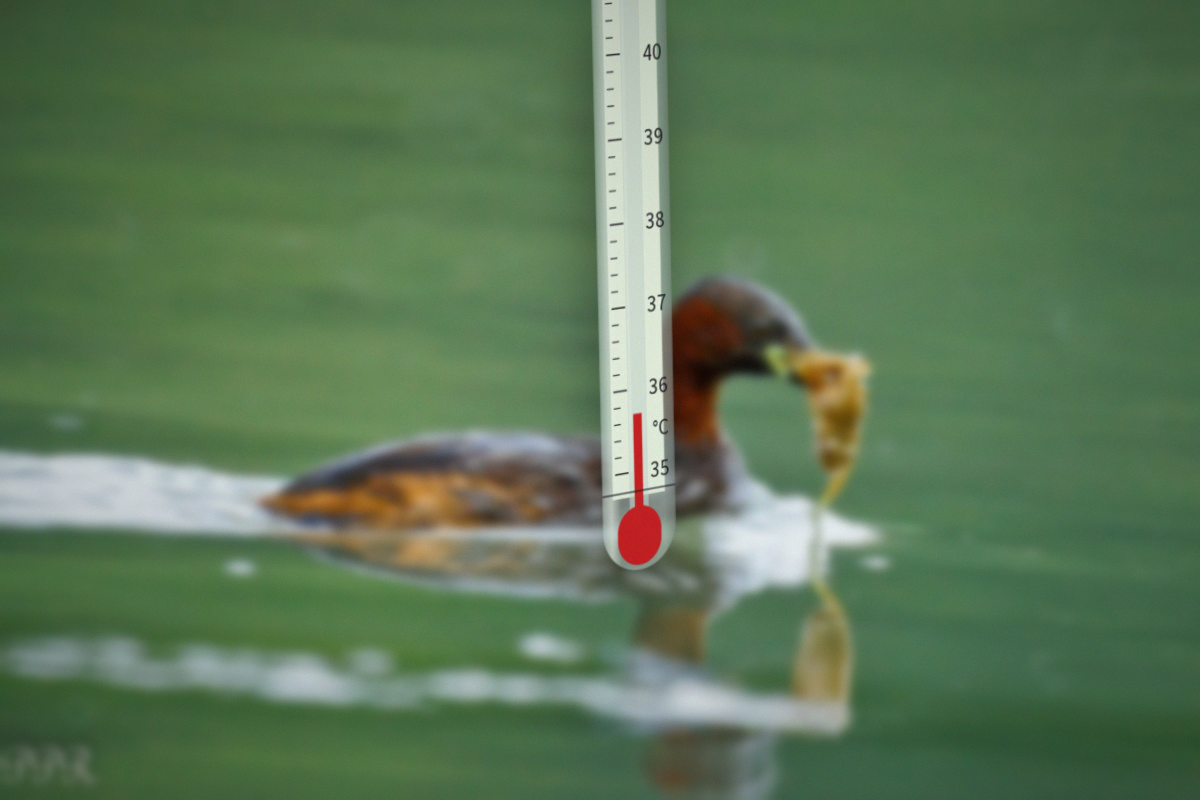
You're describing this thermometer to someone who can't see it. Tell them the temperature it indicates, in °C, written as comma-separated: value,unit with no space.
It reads 35.7,°C
